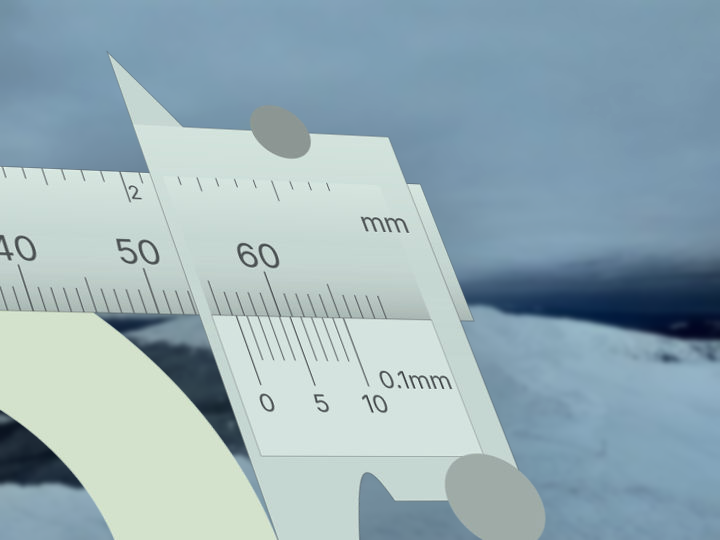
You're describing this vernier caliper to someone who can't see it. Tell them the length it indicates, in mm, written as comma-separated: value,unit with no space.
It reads 56.3,mm
